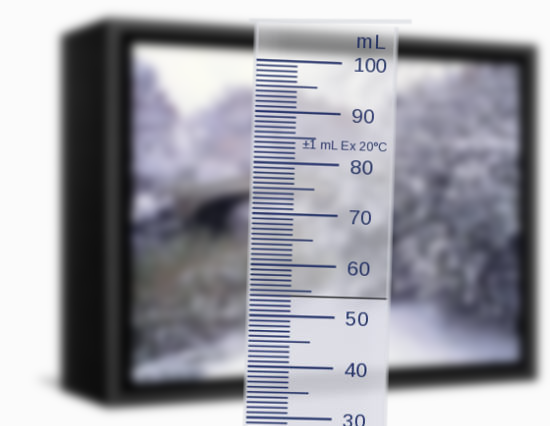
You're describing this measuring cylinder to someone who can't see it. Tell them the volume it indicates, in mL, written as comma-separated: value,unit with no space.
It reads 54,mL
